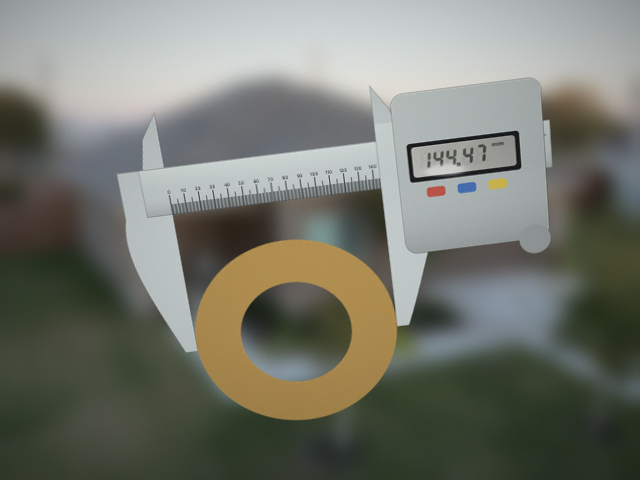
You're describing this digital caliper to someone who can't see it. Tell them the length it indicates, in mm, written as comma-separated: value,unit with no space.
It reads 144.47,mm
